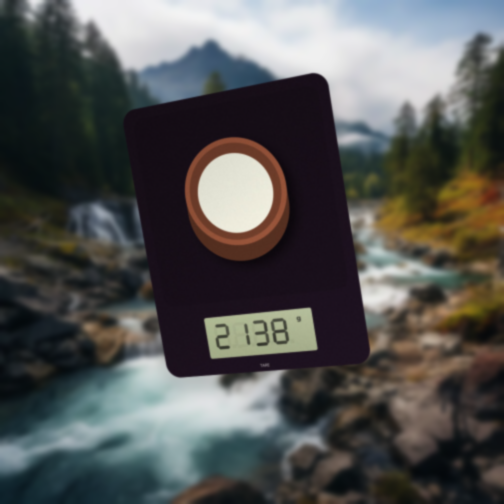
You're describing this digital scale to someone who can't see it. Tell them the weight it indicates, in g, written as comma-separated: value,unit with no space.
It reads 2138,g
